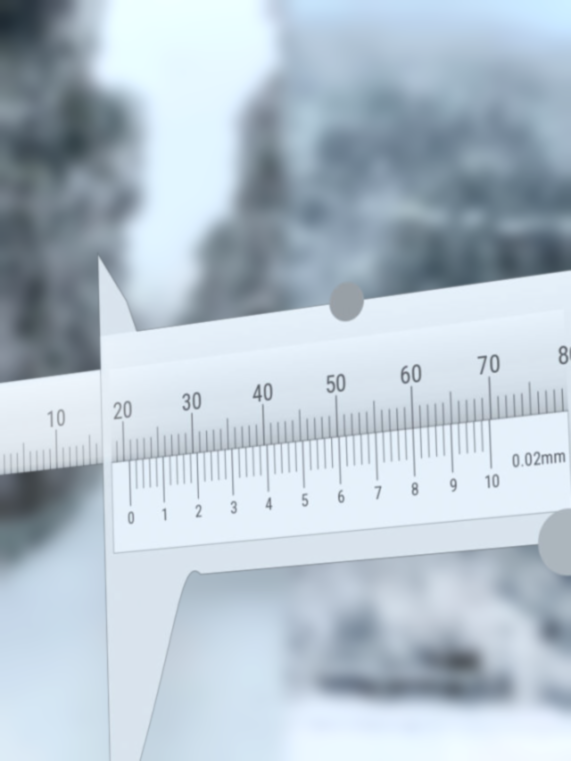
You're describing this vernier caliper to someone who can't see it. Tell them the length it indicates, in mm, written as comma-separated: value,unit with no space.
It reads 20.8,mm
